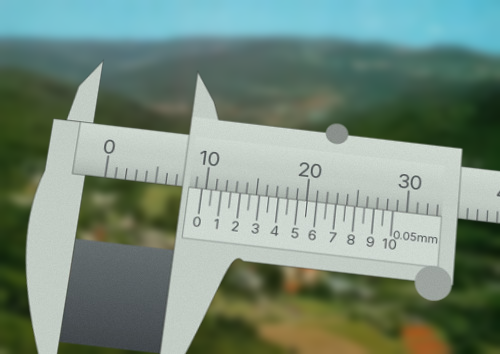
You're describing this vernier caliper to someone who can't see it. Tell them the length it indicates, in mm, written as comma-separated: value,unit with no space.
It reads 9.6,mm
